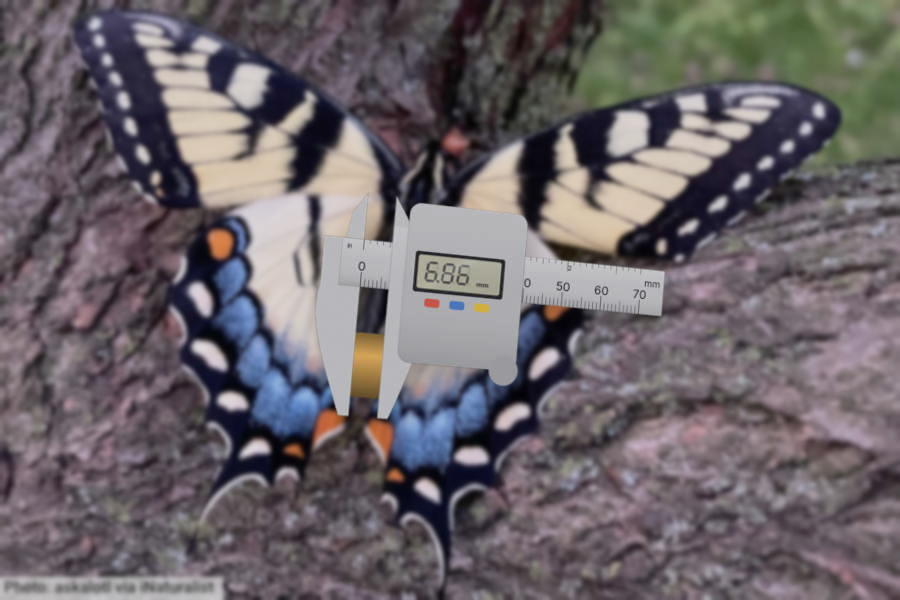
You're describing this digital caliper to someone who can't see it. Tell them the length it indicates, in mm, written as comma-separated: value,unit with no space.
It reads 6.86,mm
